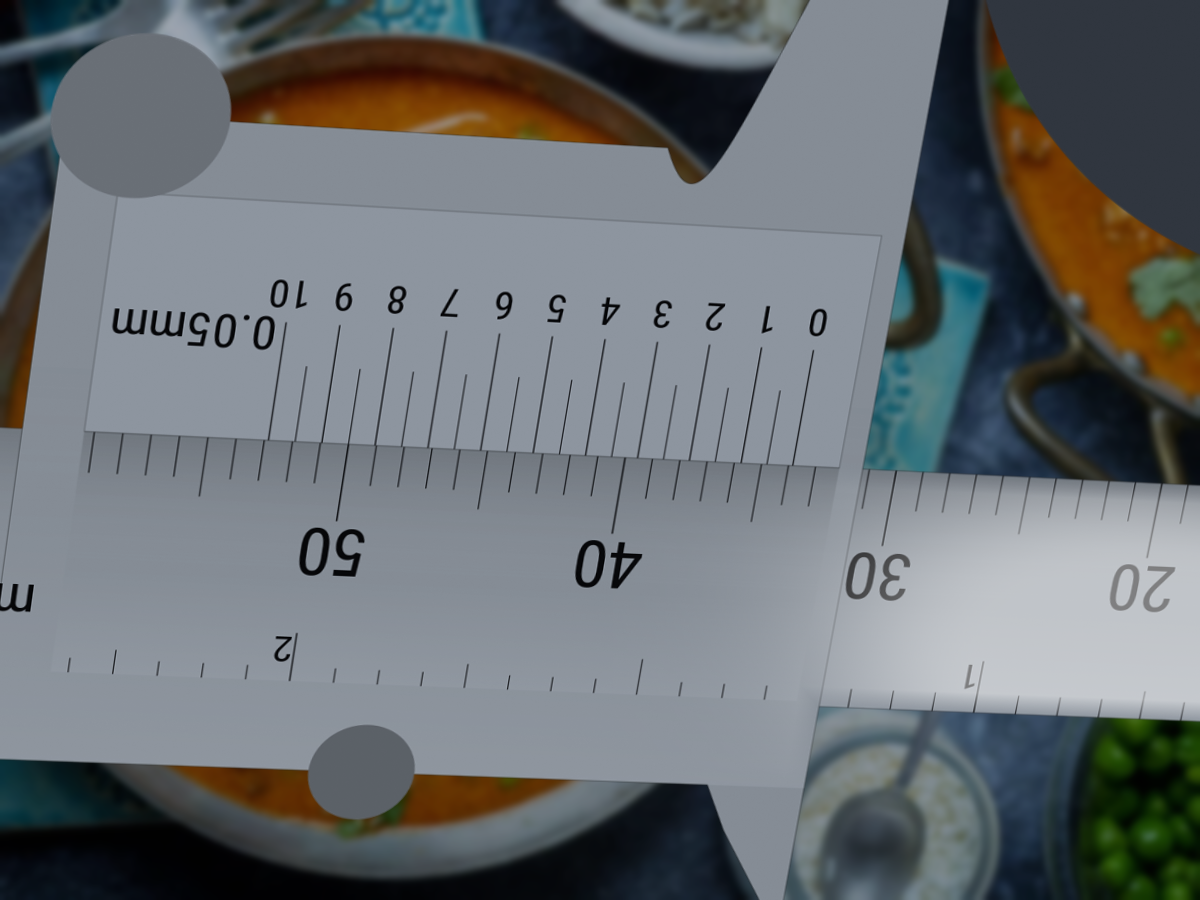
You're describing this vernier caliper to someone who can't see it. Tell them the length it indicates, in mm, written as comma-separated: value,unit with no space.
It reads 33.85,mm
